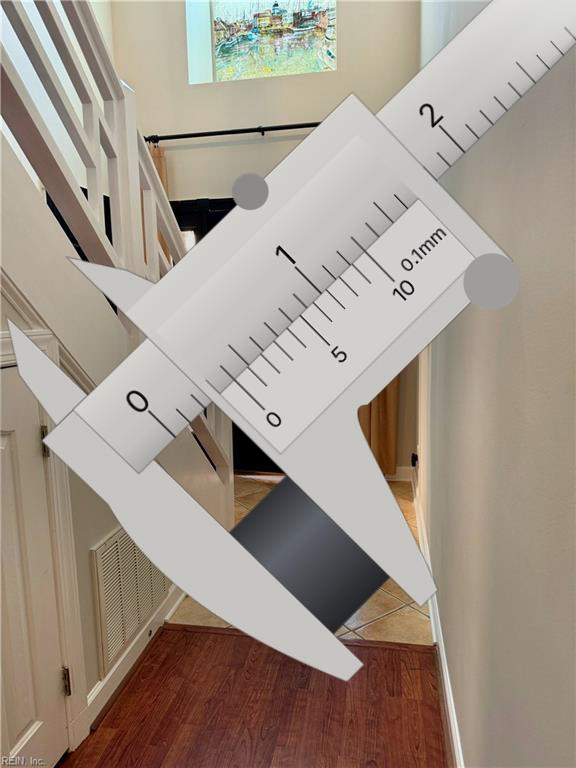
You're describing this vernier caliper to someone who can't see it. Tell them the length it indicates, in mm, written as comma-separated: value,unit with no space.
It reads 4.0,mm
